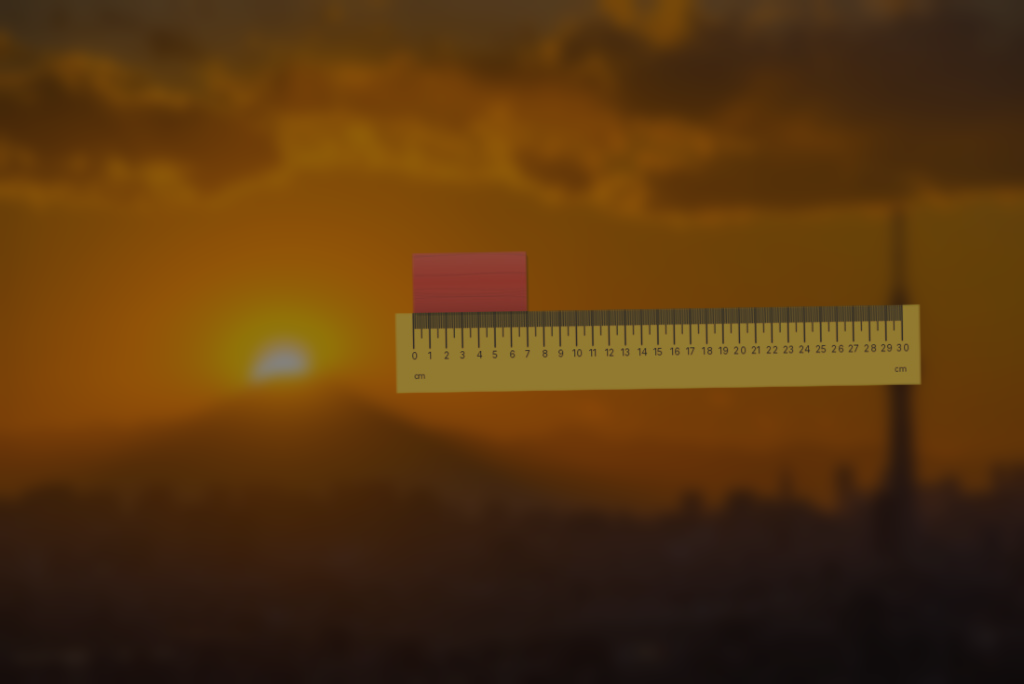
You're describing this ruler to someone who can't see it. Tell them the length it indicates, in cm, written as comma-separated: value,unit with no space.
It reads 7,cm
